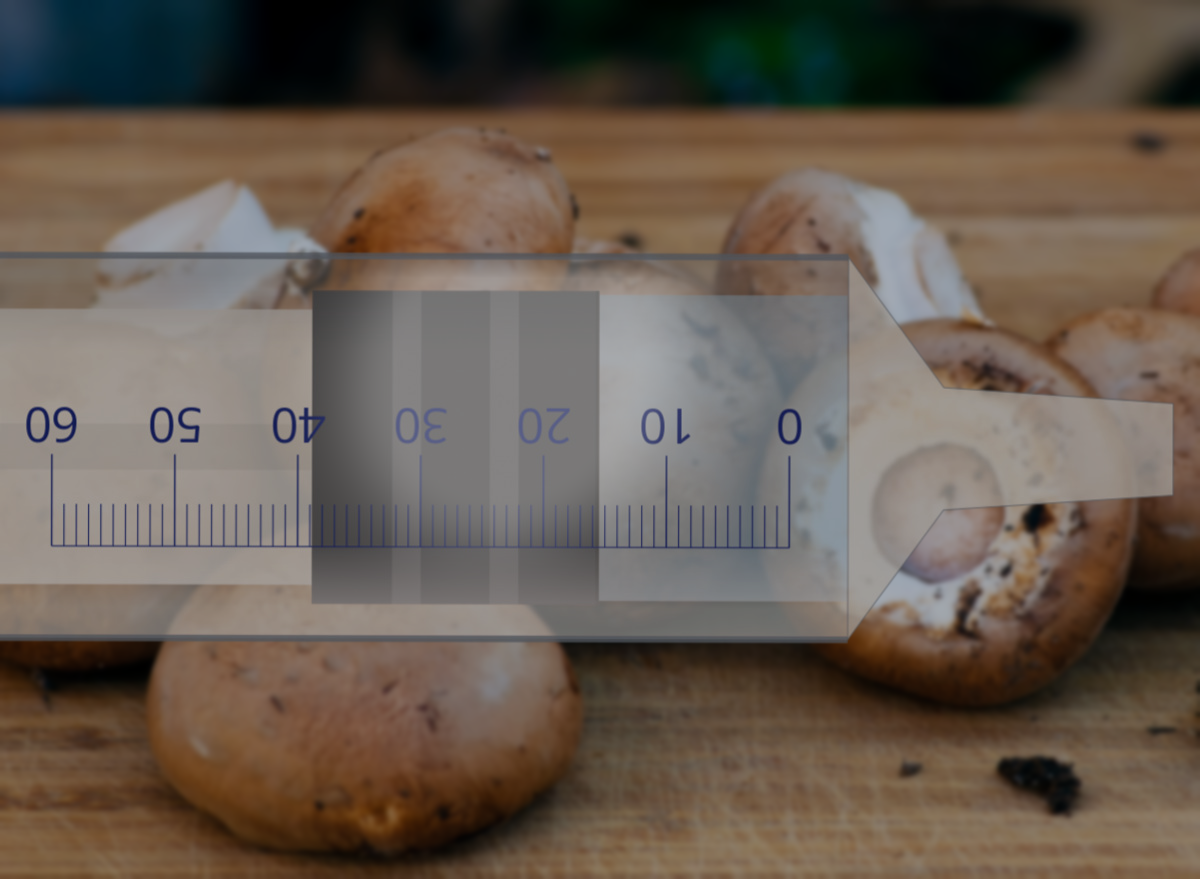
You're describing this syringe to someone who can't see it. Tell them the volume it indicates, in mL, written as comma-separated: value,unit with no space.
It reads 15.5,mL
